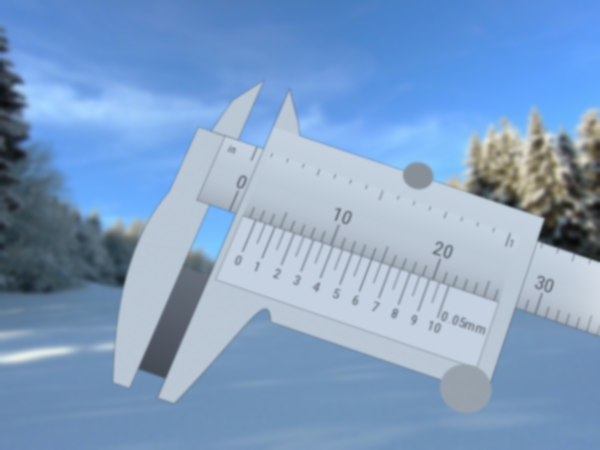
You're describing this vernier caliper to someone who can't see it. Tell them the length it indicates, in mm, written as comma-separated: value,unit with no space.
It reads 2.6,mm
